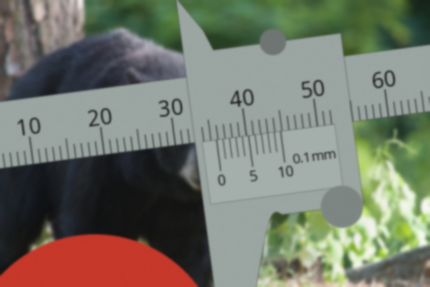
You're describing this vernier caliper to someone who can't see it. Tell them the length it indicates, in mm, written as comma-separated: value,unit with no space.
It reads 35.8,mm
